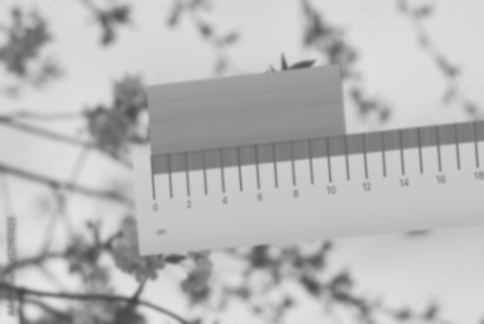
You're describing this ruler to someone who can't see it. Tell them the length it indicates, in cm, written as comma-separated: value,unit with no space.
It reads 11,cm
